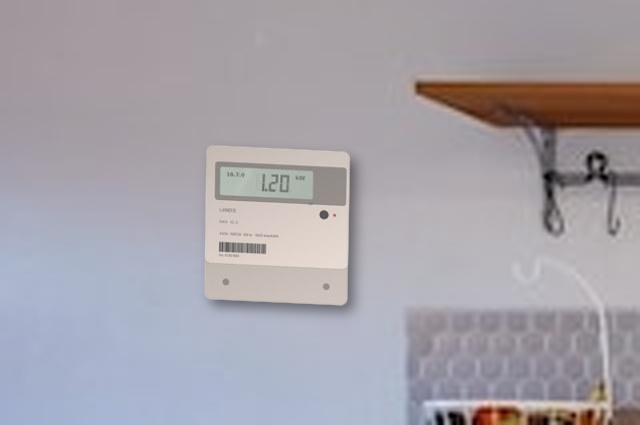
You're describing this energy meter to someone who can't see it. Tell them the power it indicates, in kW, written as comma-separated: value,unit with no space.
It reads 1.20,kW
